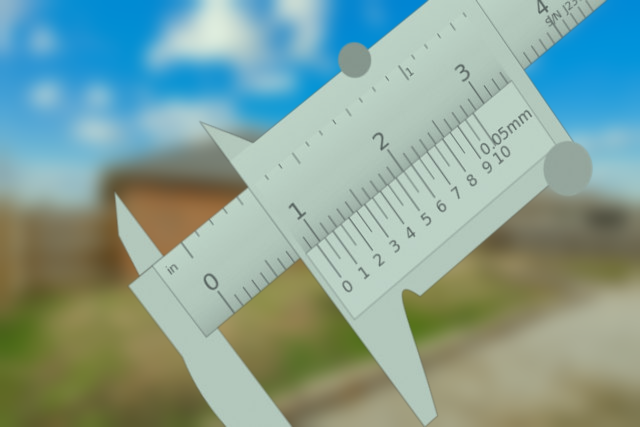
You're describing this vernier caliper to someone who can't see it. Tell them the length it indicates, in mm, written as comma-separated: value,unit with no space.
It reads 9.6,mm
